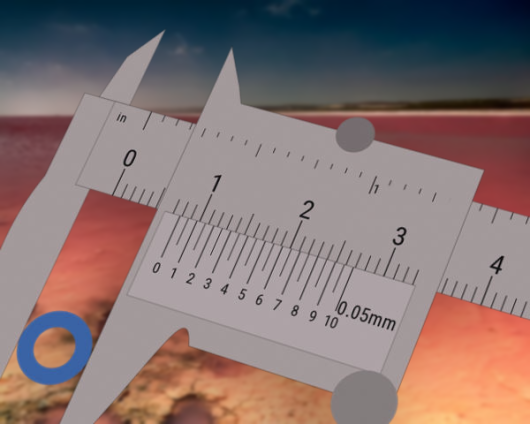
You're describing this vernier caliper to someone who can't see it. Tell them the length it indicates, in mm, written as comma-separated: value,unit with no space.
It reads 7.8,mm
